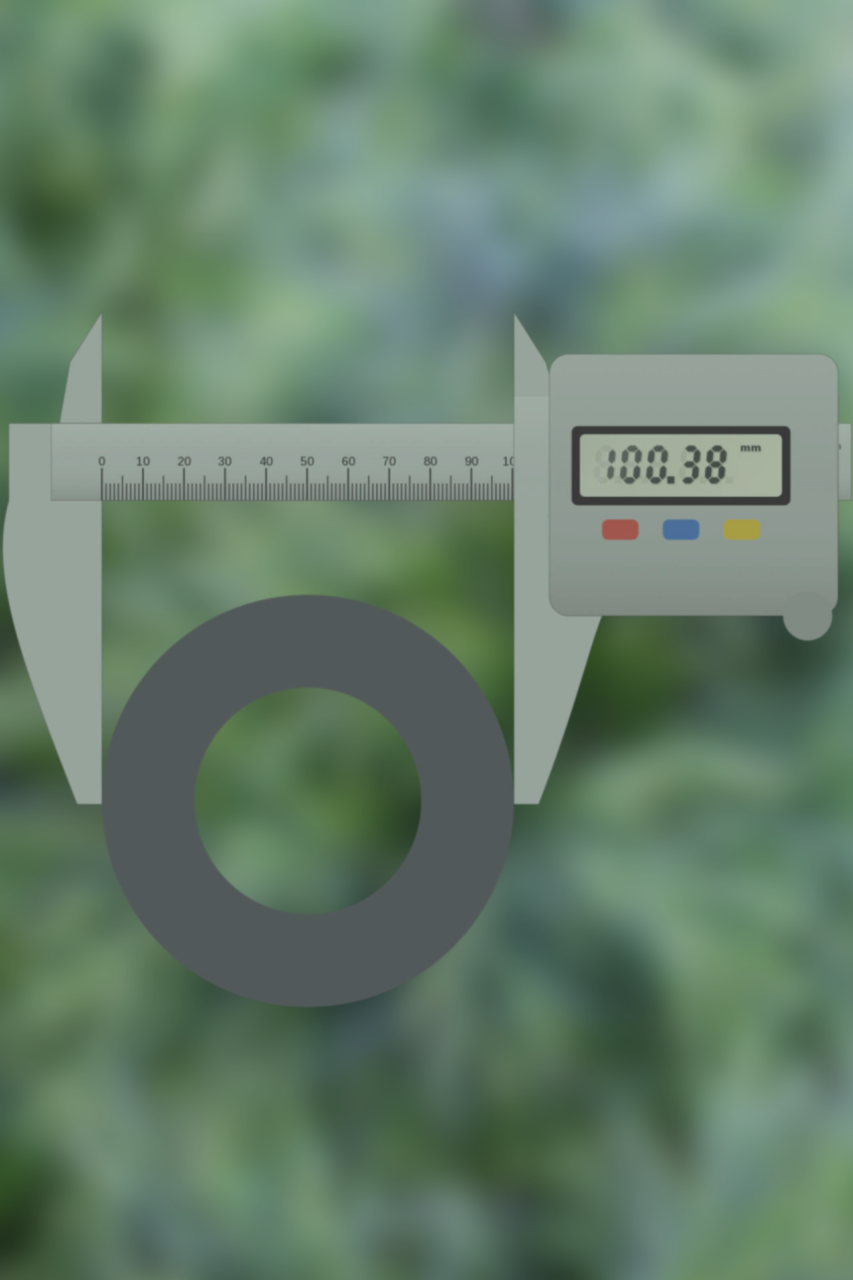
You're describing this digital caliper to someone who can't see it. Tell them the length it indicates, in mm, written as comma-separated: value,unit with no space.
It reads 100.38,mm
